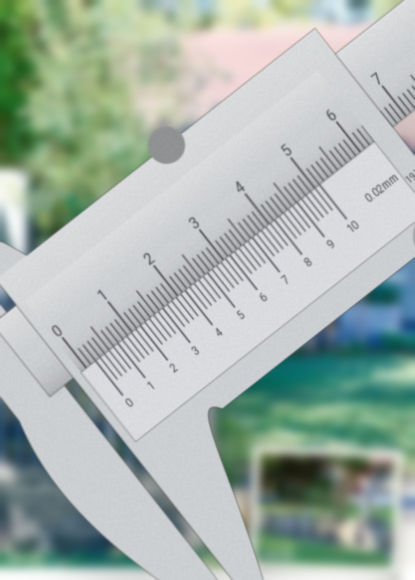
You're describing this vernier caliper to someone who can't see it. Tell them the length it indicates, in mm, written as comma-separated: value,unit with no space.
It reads 2.0,mm
